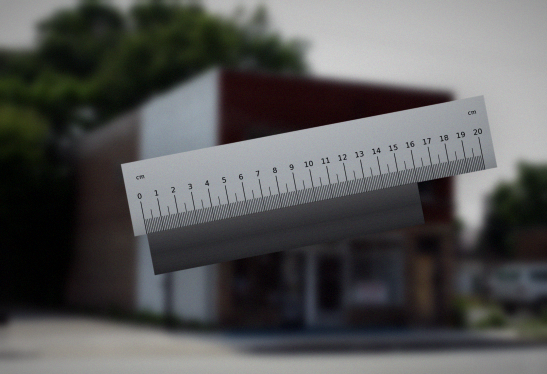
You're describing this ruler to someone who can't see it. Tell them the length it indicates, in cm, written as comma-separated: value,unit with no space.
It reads 16,cm
